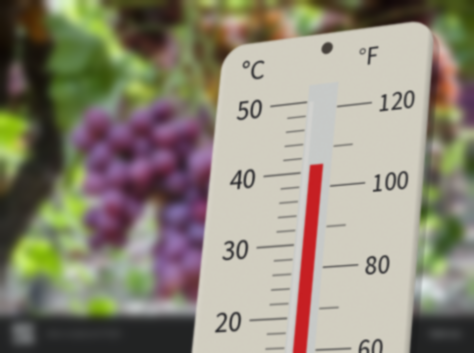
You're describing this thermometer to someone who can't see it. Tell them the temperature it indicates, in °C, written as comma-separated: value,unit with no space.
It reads 41,°C
